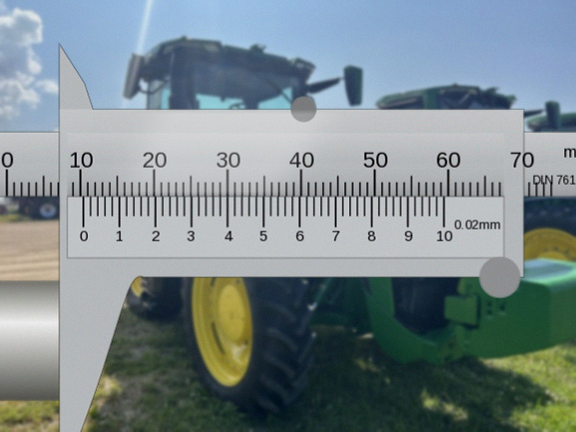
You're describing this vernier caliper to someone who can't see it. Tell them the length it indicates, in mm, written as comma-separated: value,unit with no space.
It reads 10.4,mm
